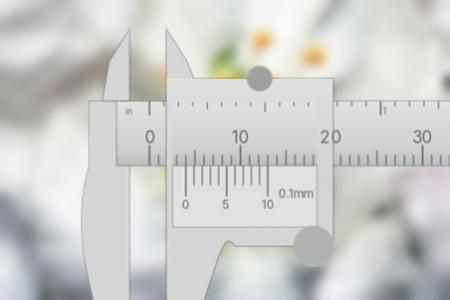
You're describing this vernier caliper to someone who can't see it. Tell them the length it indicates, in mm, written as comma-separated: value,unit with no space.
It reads 4.0,mm
